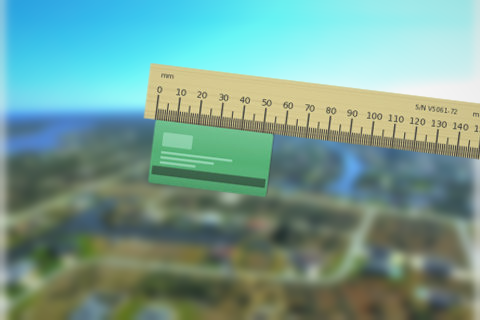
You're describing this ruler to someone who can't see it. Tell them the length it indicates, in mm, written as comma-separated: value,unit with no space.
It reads 55,mm
